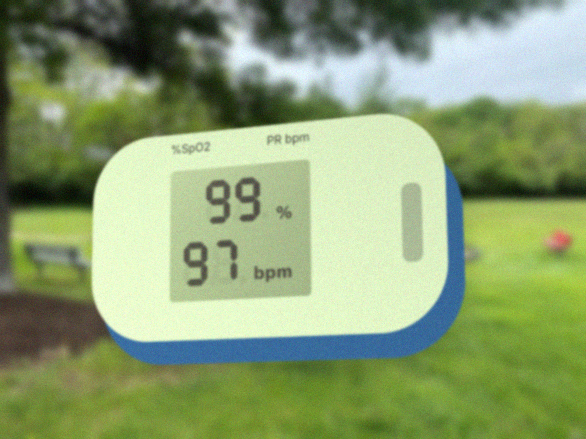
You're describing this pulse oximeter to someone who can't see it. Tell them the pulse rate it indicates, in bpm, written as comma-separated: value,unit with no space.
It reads 97,bpm
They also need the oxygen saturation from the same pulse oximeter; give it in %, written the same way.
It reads 99,%
